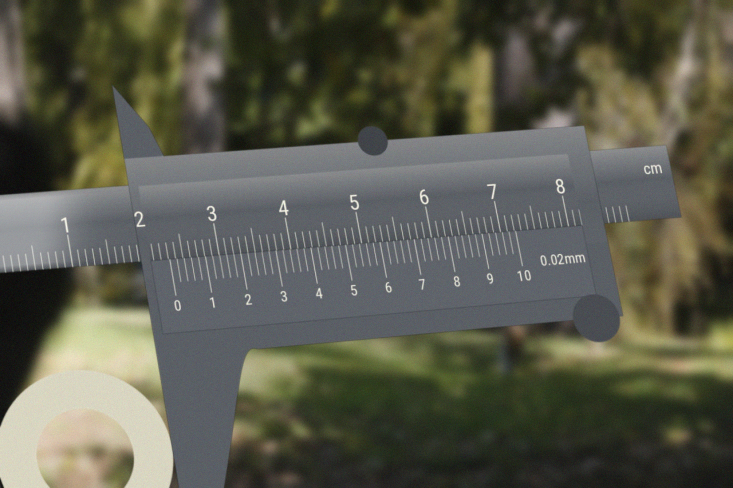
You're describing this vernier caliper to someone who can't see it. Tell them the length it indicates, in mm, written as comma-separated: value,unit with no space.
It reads 23.2,mm
